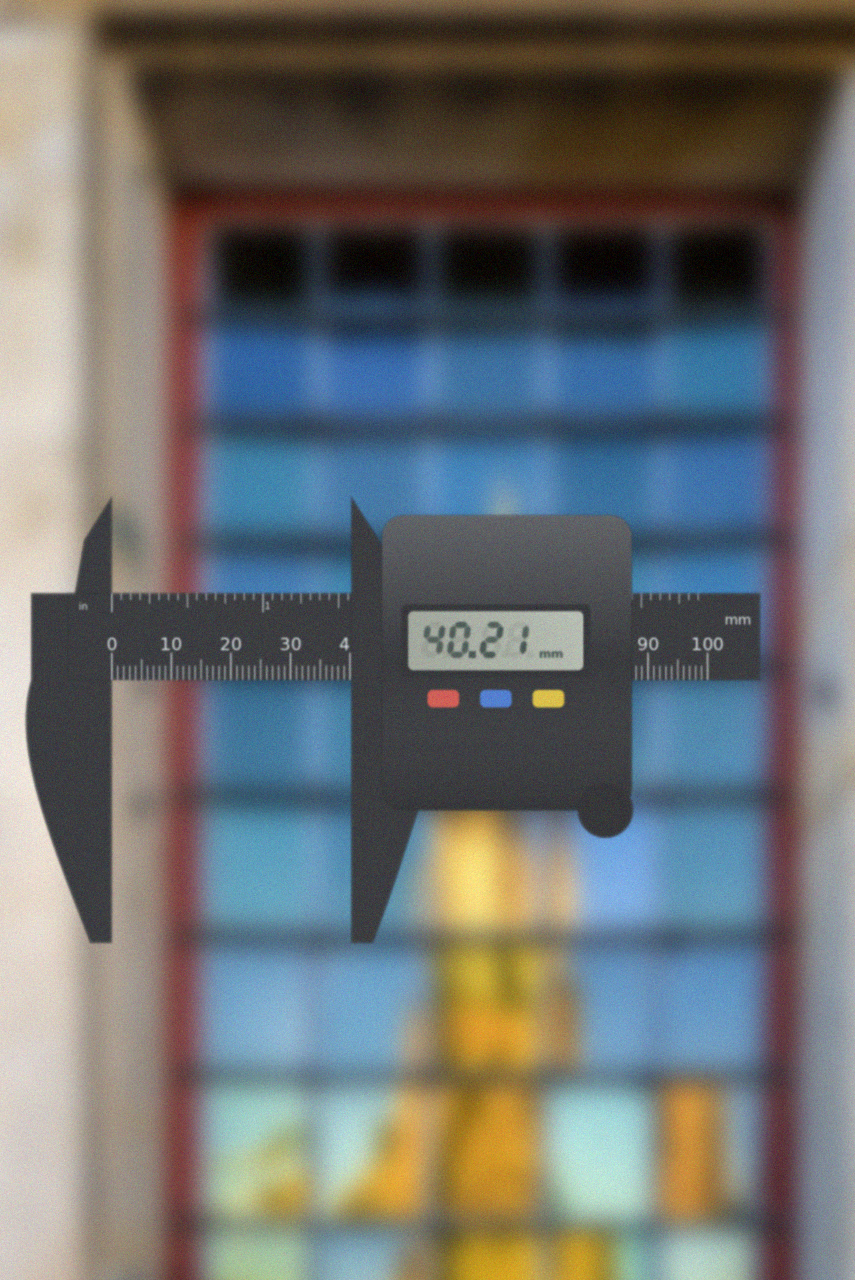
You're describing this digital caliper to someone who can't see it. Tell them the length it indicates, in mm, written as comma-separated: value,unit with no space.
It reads 40.21,mm
